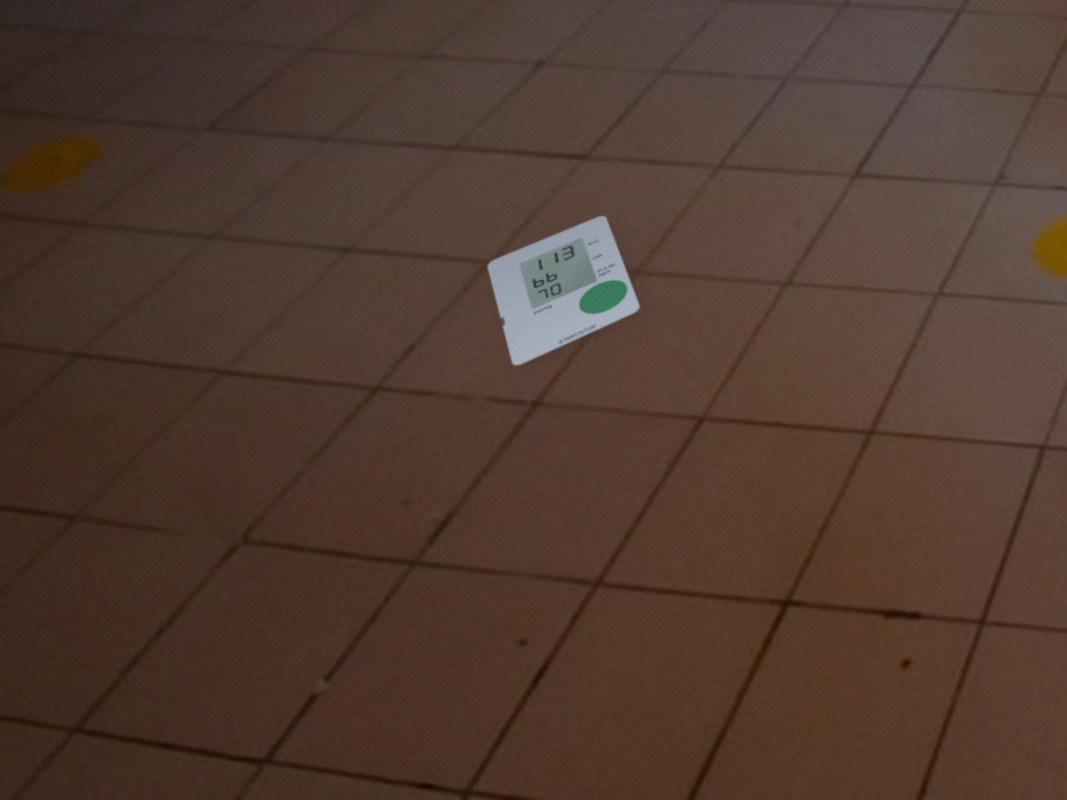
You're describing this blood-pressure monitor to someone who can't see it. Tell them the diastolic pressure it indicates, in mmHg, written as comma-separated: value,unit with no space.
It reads 66,mmHg
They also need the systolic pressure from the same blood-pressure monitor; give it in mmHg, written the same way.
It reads 113,mmHg
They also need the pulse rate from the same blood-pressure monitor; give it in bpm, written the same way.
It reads 70,bpm
